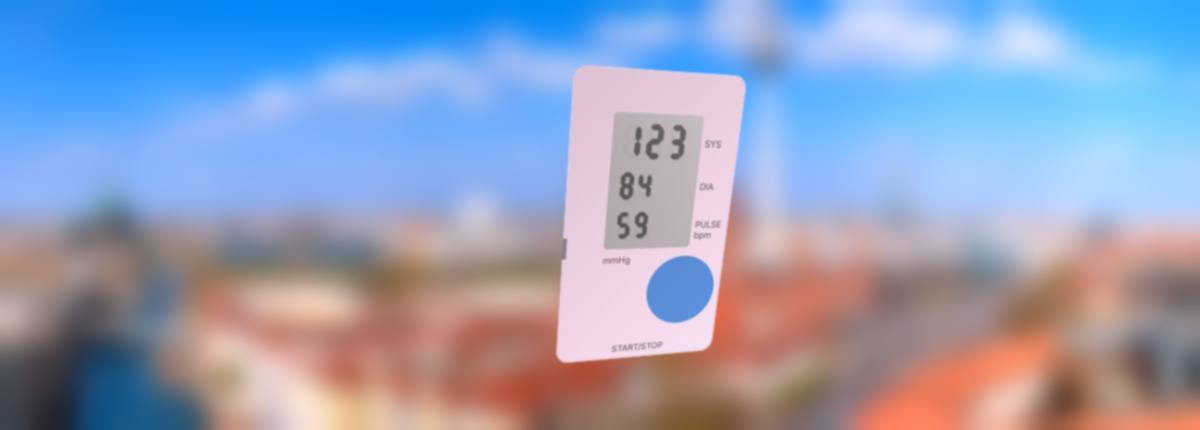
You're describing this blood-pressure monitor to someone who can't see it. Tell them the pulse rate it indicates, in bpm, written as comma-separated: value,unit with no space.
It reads 59,bpm
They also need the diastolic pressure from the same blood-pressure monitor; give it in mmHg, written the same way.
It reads 84,mmHg
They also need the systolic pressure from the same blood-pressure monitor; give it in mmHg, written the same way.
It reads 123,mmHg
